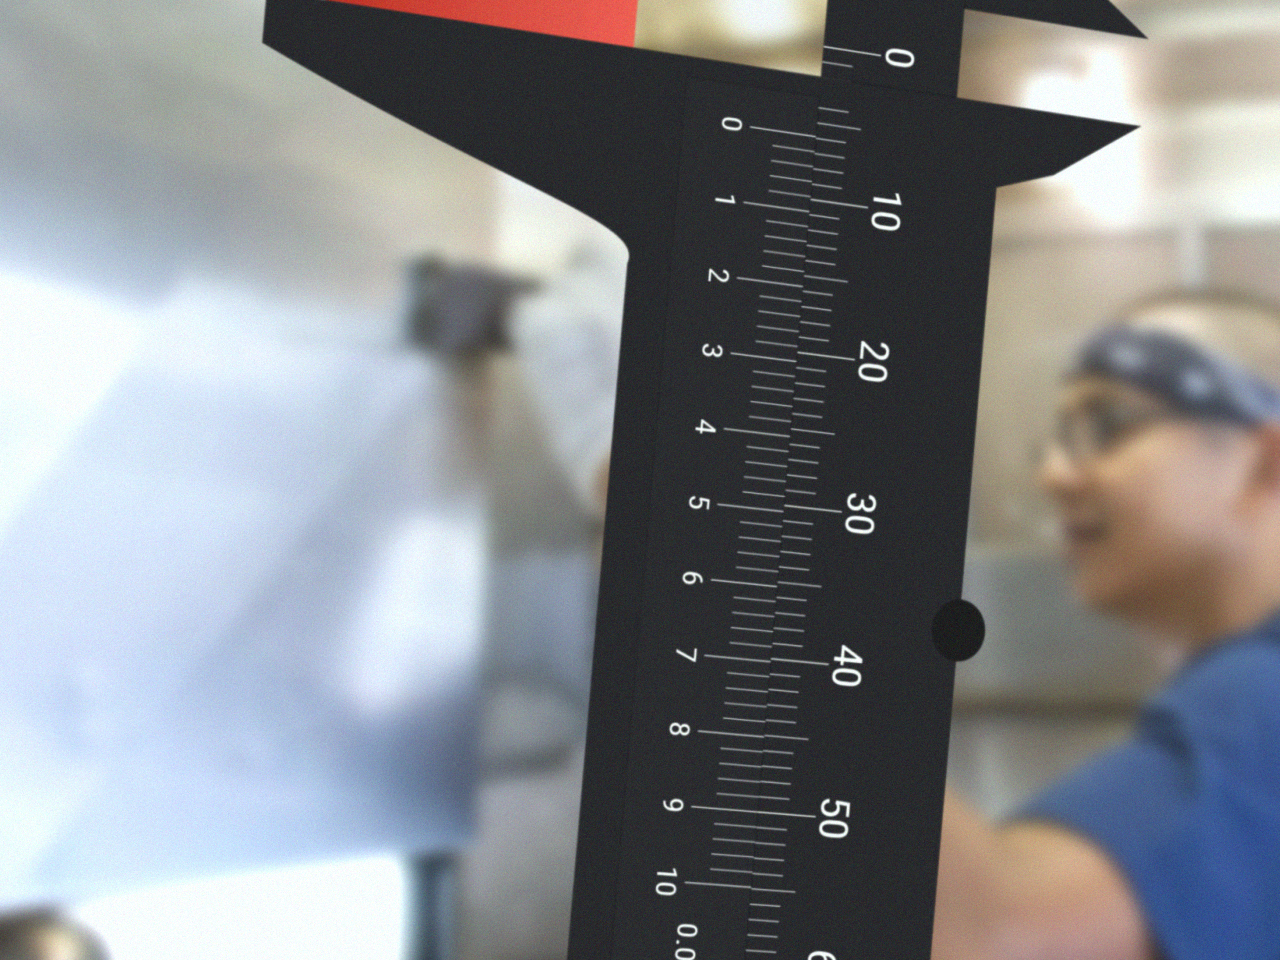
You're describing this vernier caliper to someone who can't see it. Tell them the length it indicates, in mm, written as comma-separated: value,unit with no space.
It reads 5.9,mm
